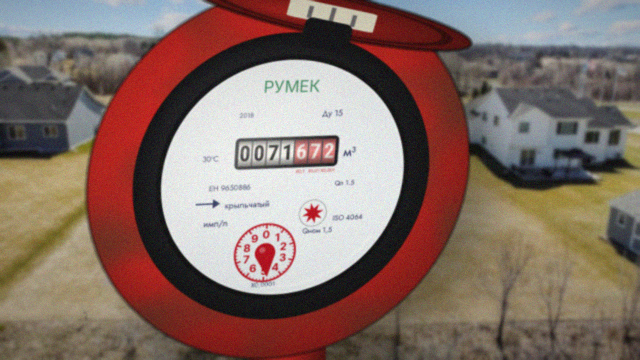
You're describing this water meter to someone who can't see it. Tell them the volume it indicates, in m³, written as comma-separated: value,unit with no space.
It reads 71.6724,m³
